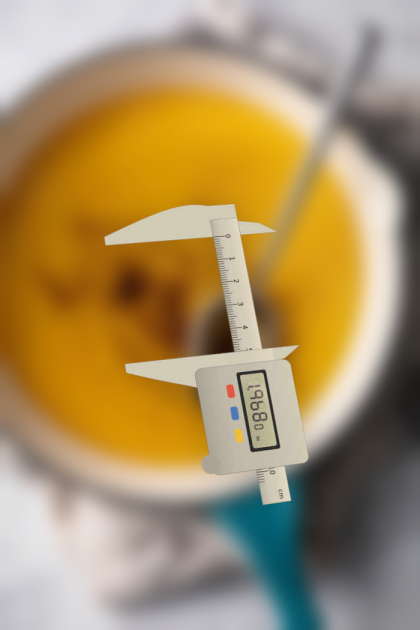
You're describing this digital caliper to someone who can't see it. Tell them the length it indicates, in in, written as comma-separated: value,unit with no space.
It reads 1.9680,in
